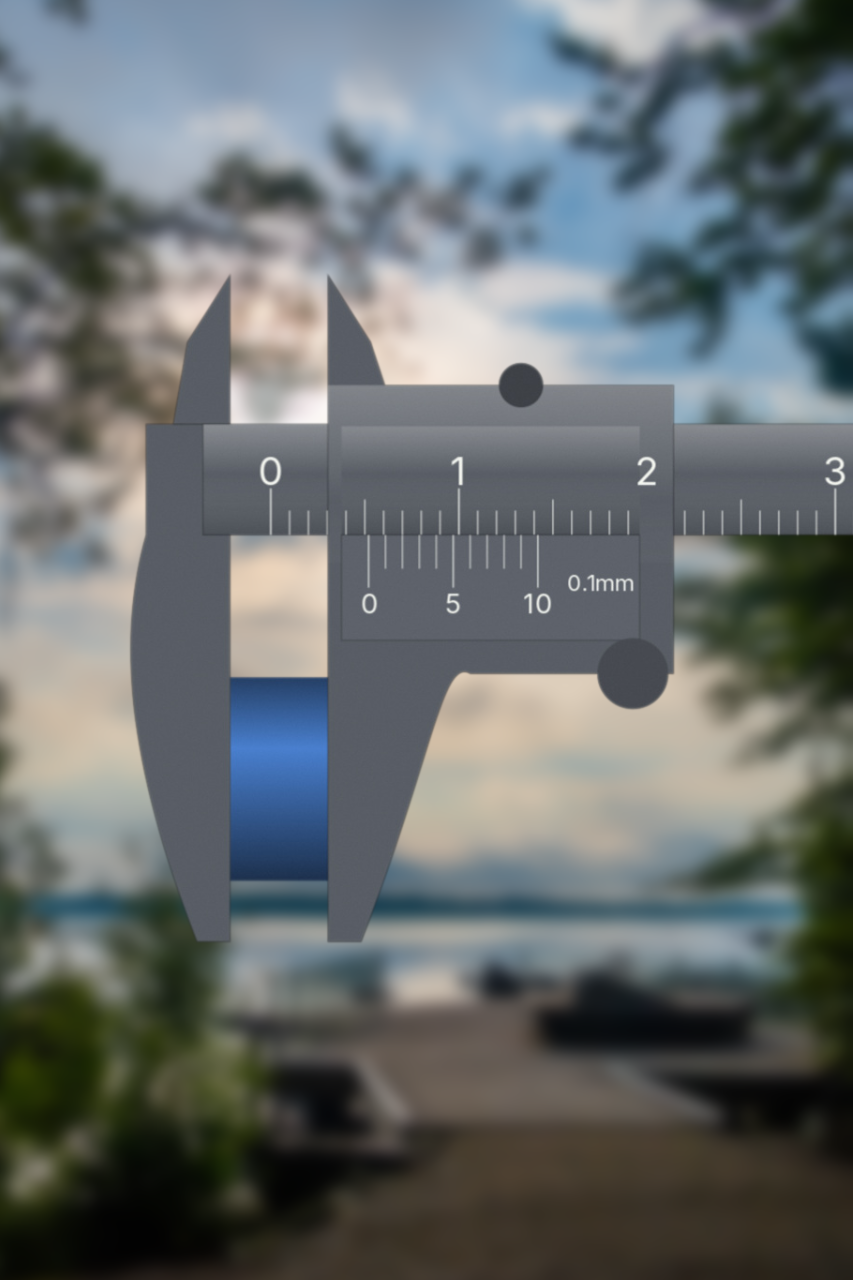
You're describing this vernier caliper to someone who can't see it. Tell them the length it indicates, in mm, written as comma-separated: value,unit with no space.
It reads 5.2,mm
